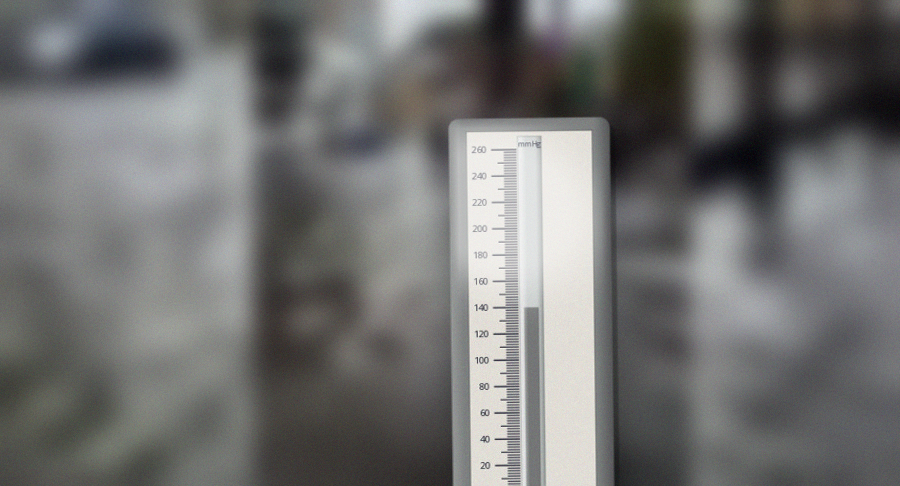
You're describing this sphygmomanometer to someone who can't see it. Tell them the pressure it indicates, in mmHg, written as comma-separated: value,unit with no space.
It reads 140,mmHg
